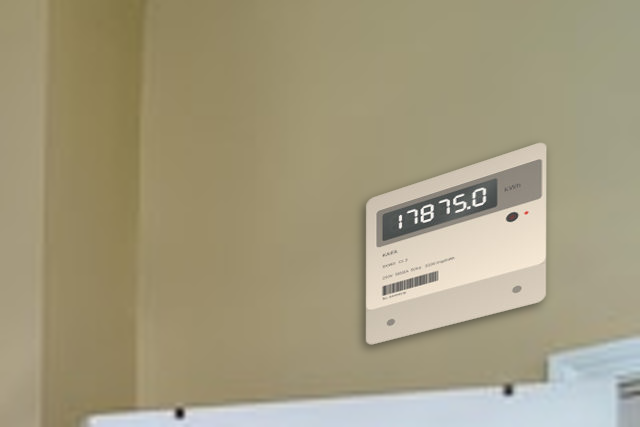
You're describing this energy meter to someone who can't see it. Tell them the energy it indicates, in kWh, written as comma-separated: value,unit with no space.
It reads 17875.0,kWh
